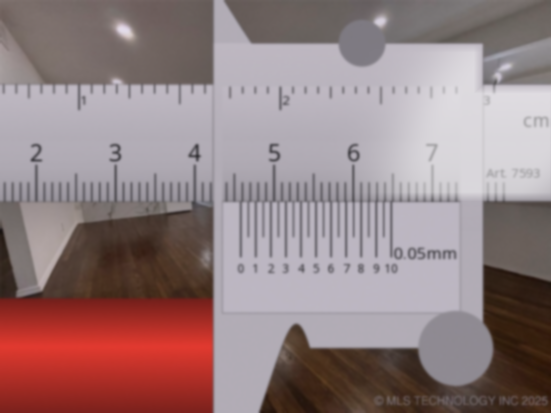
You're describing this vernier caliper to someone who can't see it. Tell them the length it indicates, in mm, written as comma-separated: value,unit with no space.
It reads 45.8,mm
